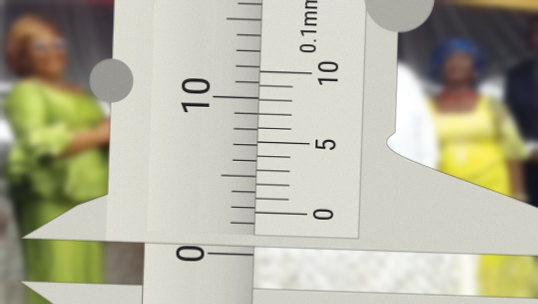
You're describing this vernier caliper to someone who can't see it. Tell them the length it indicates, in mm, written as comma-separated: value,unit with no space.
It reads 2.7,mm
